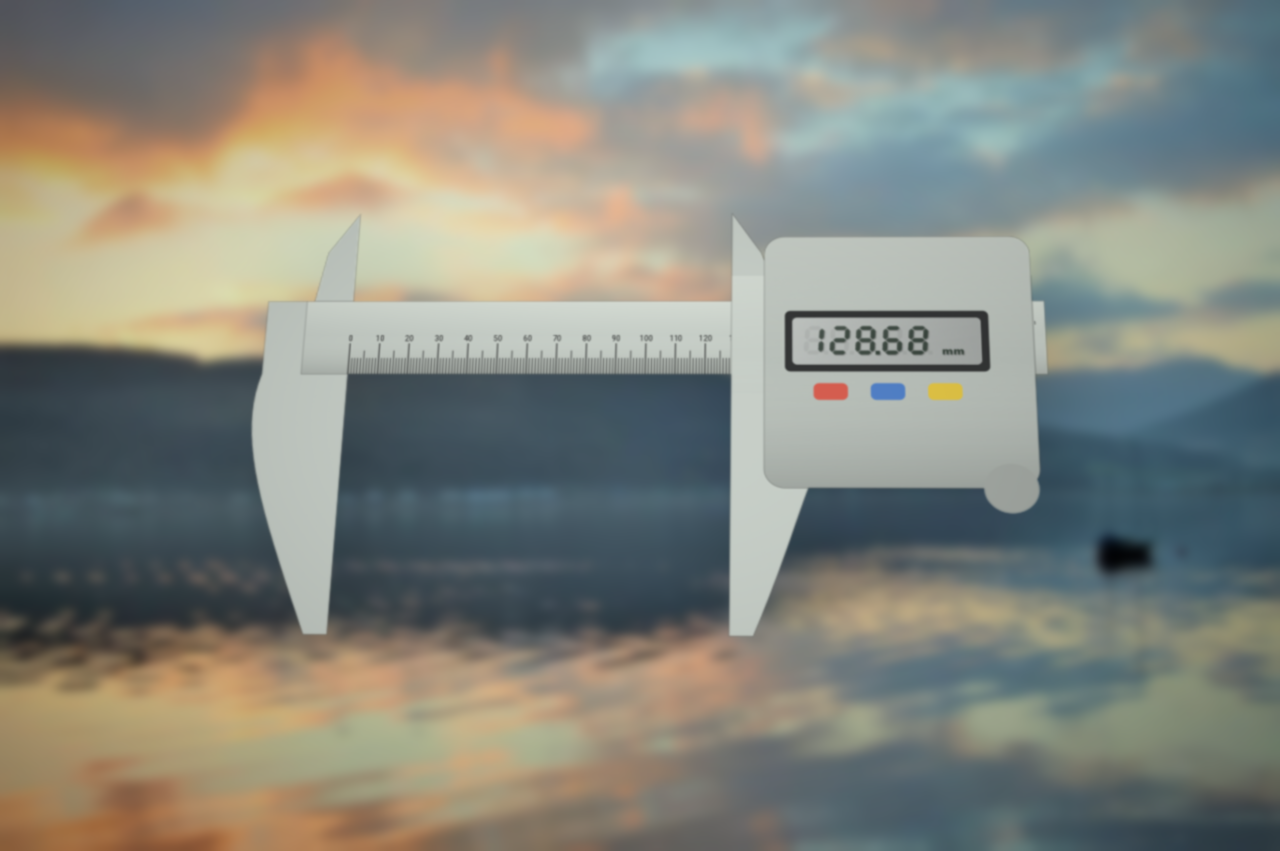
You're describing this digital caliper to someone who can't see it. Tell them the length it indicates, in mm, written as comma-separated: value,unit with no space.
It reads 128.68,mm
